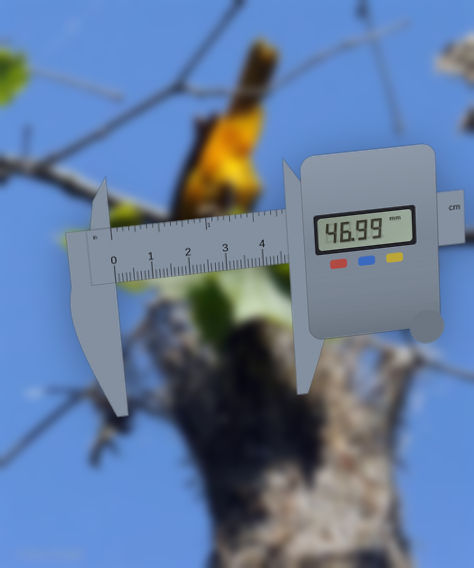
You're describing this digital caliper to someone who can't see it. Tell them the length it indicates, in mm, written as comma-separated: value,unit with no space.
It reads 46.99,mm
